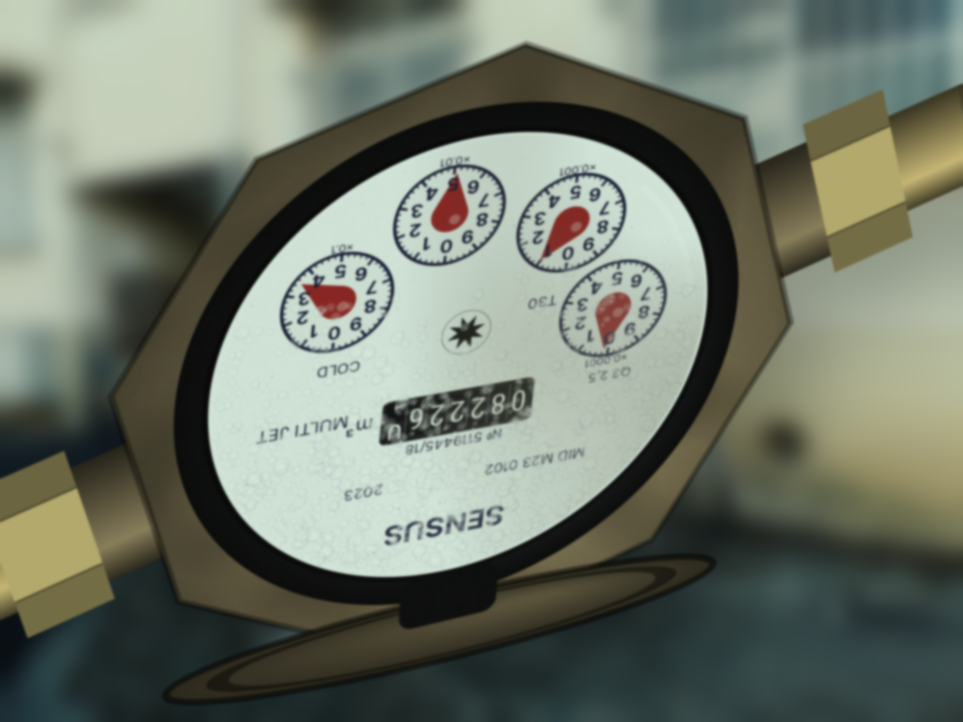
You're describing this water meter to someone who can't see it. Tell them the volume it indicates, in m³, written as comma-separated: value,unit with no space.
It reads 822260.3510,m³
